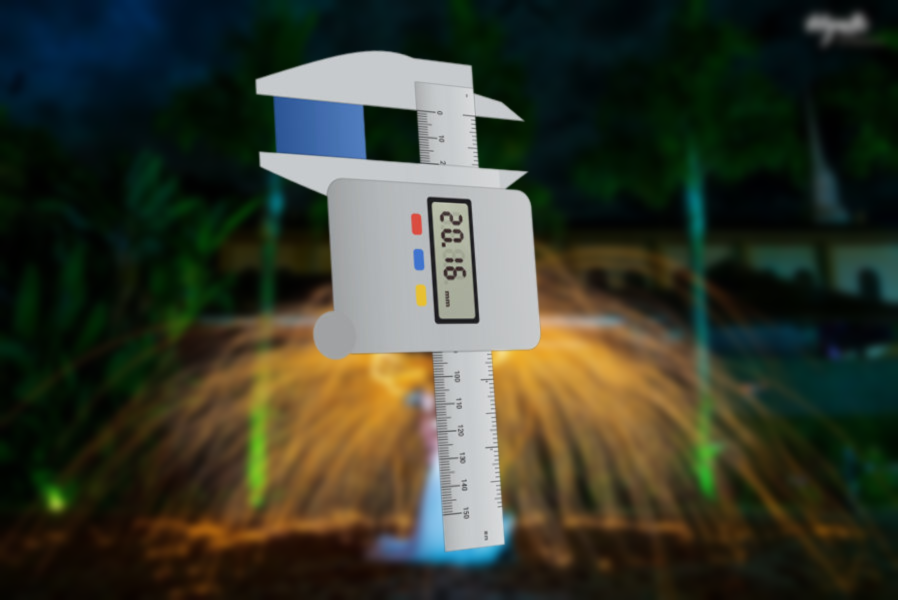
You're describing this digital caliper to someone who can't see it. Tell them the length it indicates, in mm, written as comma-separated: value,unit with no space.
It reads 20.16,mm
